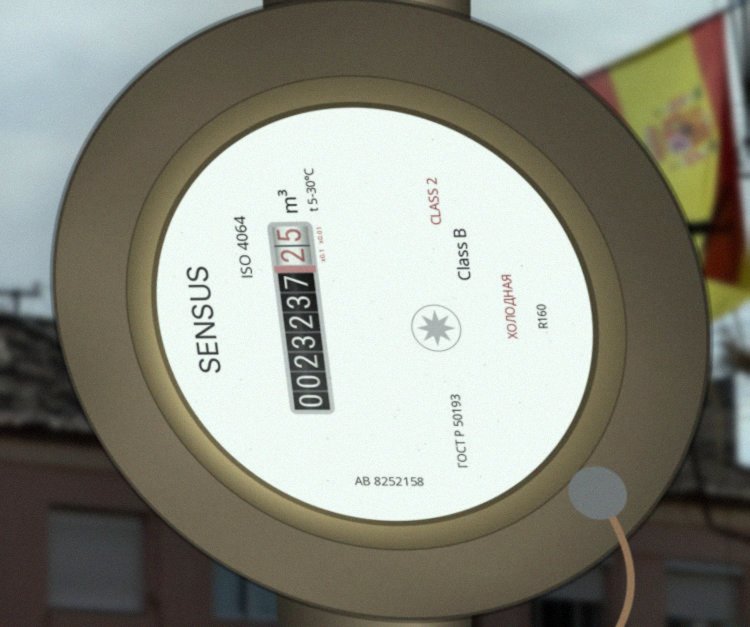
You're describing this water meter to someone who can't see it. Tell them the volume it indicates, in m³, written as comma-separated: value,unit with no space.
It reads 23237.25,m³
